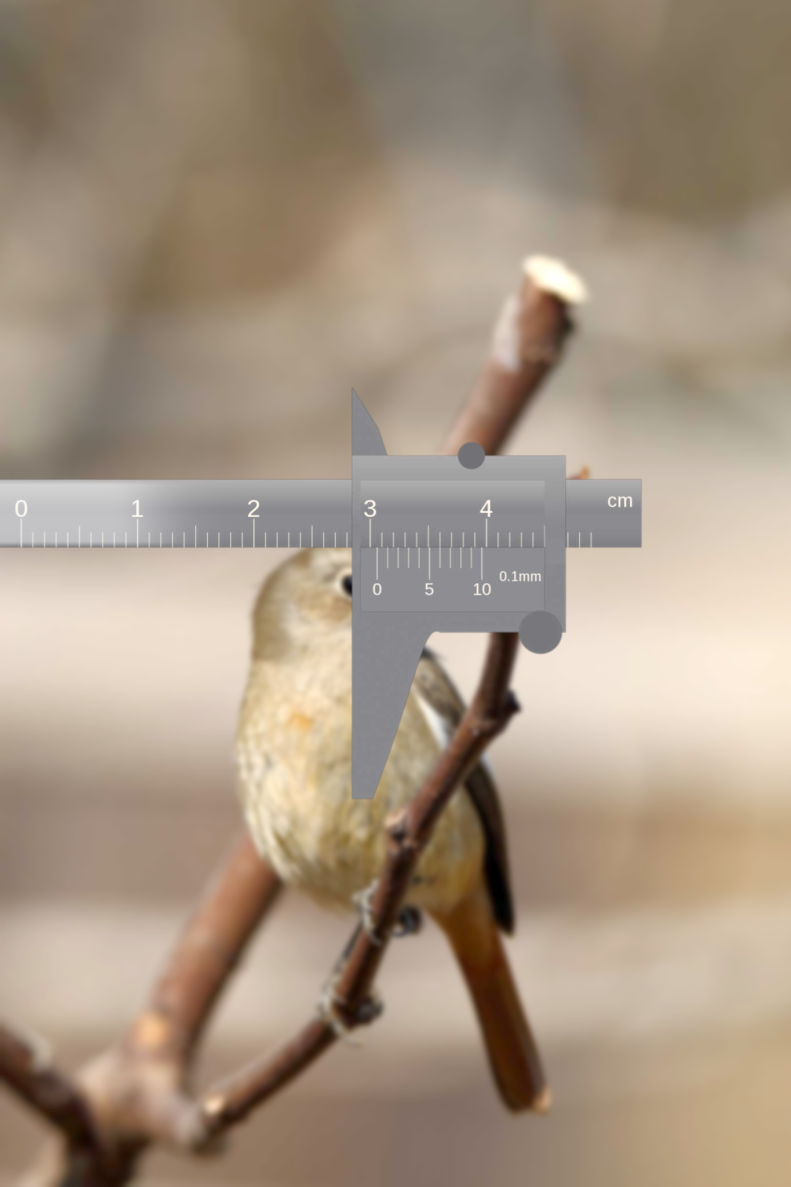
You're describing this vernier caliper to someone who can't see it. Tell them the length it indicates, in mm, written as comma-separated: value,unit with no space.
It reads 30.6,mm
